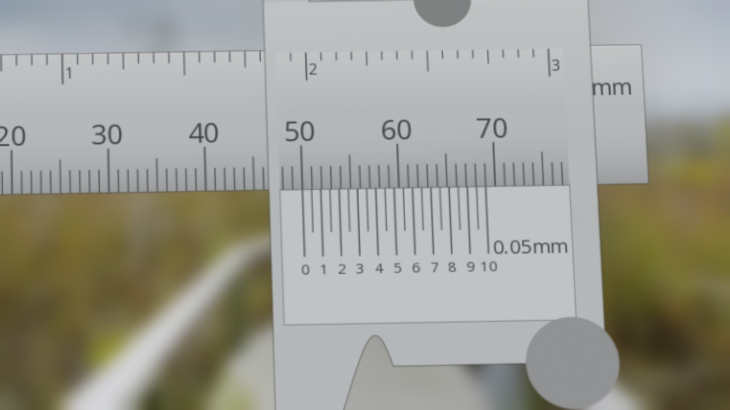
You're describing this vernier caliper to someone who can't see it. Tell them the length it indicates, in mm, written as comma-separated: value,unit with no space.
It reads 50.0,mm
